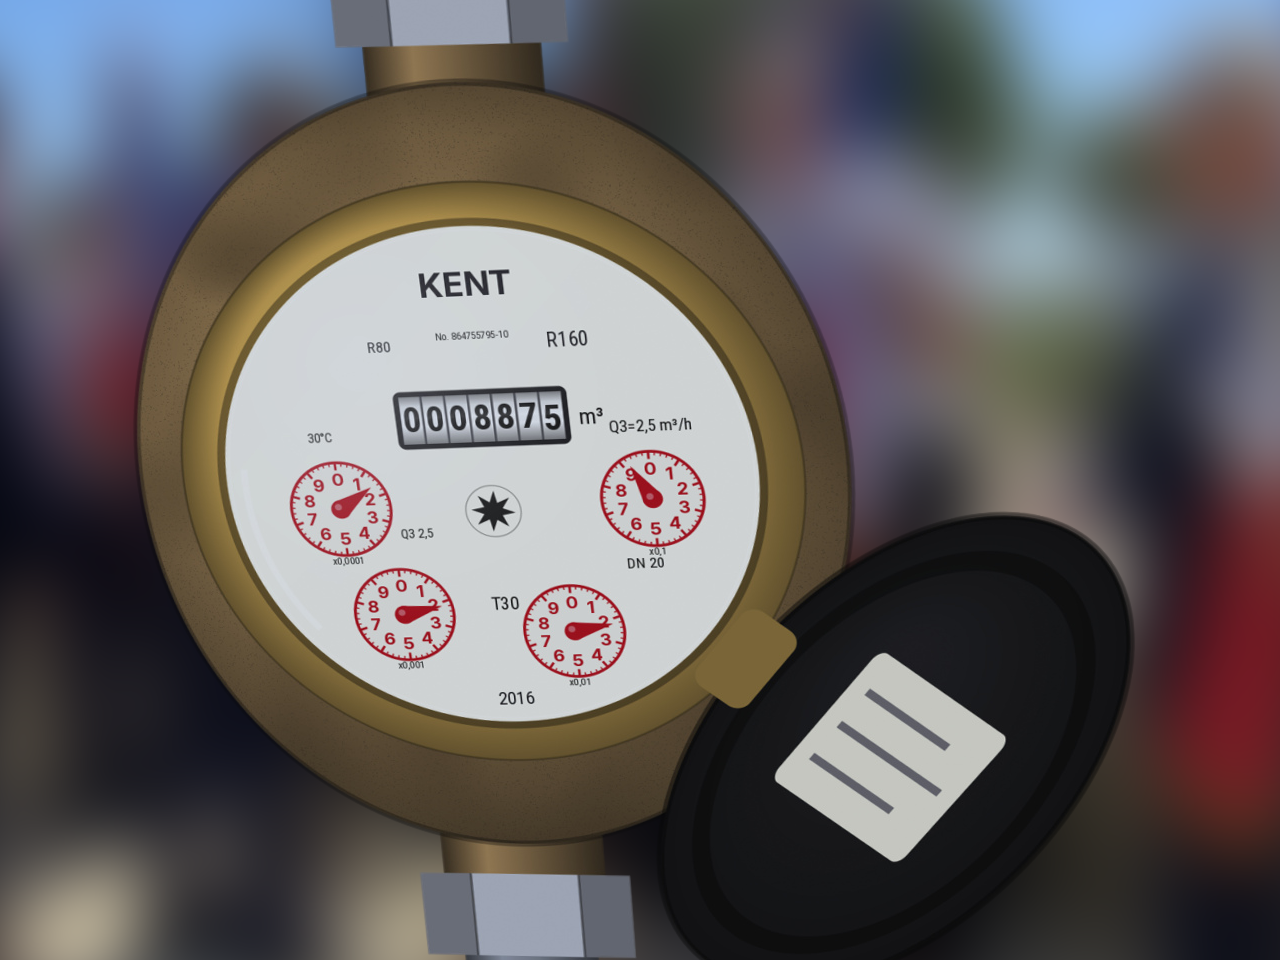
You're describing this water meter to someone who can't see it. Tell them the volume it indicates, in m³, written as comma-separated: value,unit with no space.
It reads 8874.9221,m³
